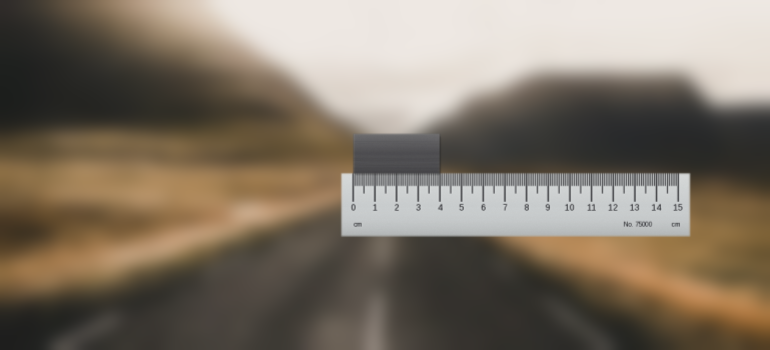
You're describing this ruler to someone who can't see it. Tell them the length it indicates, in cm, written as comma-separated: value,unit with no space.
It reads 4,cm
